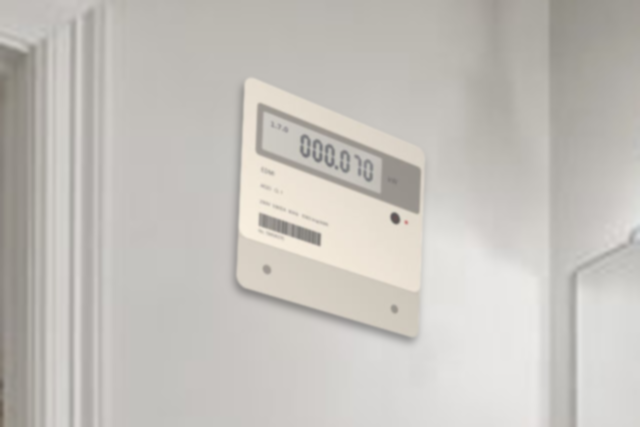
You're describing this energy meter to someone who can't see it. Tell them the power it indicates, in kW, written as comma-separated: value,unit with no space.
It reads 0.070,kW
